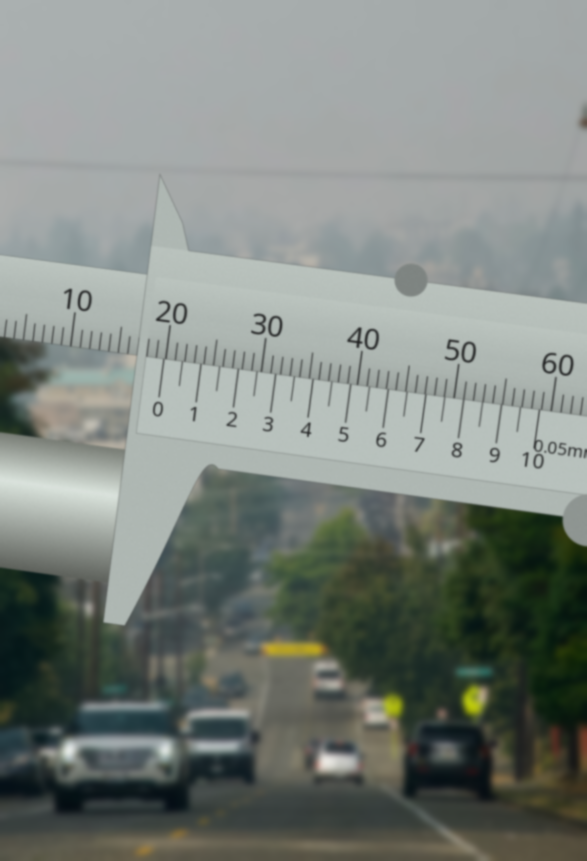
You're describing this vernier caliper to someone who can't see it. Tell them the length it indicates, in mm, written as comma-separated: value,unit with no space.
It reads 19.8,mm
